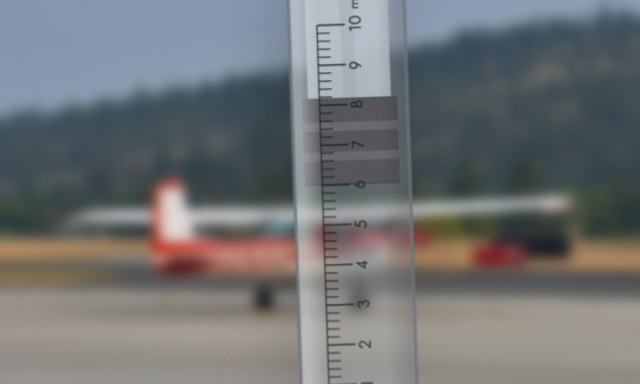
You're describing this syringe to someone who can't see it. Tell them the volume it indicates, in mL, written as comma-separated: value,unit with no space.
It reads 6,mL
